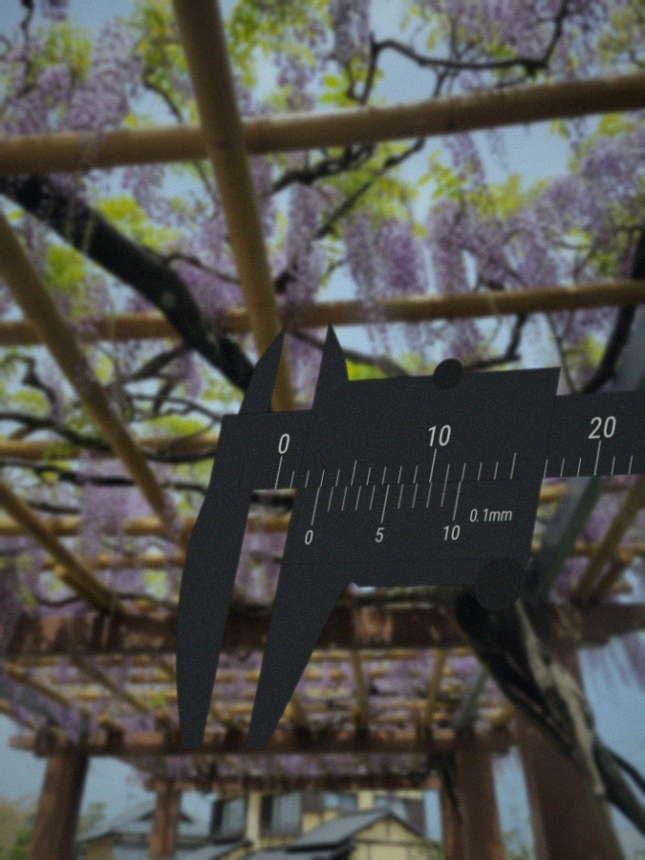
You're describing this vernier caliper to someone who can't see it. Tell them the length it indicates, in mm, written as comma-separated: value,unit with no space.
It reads 2.9,mm
